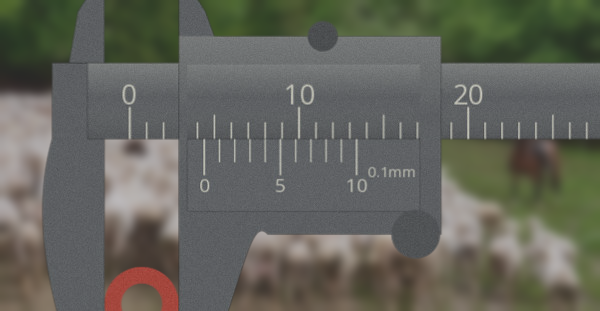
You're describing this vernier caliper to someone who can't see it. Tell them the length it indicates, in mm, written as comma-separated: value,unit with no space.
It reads 4.4,mm
